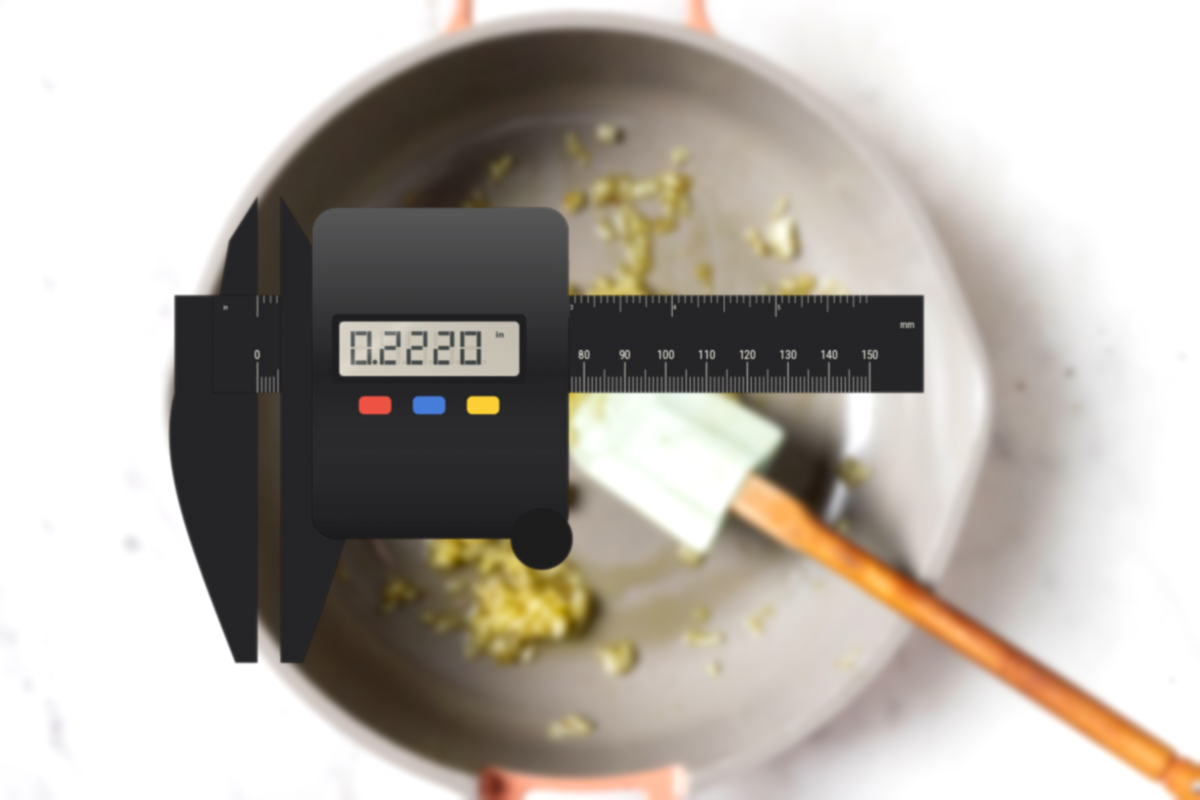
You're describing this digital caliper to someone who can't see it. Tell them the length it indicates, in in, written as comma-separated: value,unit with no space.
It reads 0.2220,in
